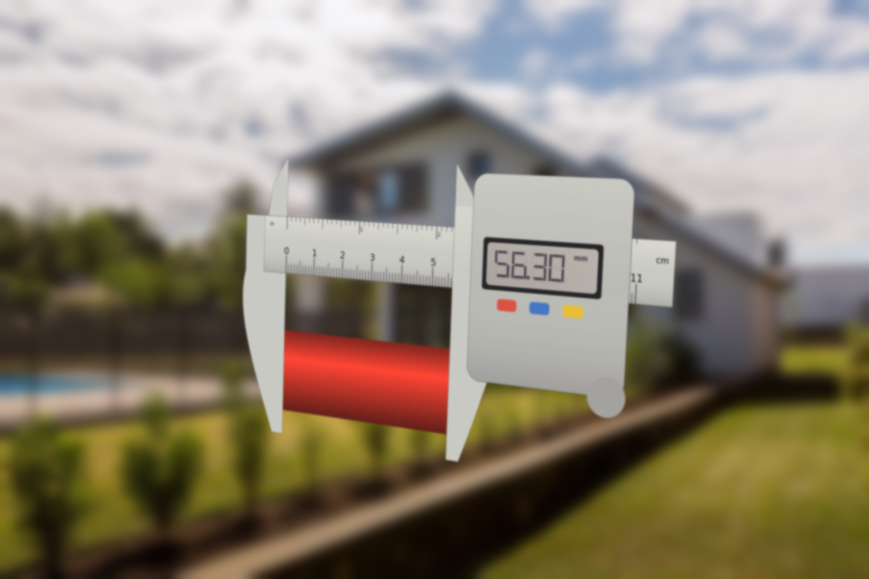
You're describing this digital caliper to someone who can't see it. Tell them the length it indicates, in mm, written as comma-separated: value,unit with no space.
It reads 56.30,mm
